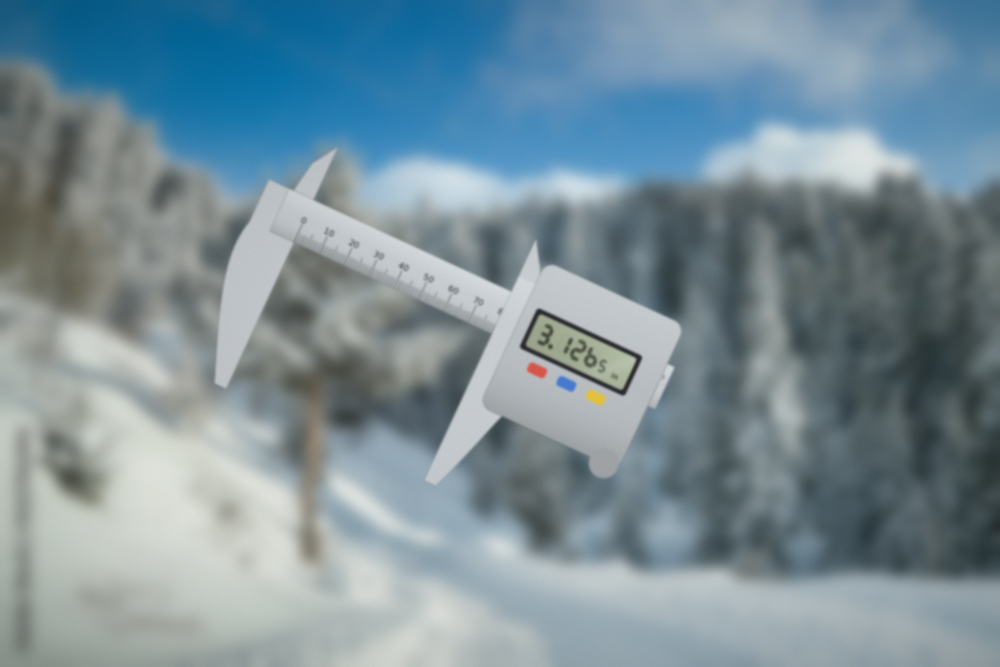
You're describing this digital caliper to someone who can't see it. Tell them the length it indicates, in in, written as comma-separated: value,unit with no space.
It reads 3.1265,in
